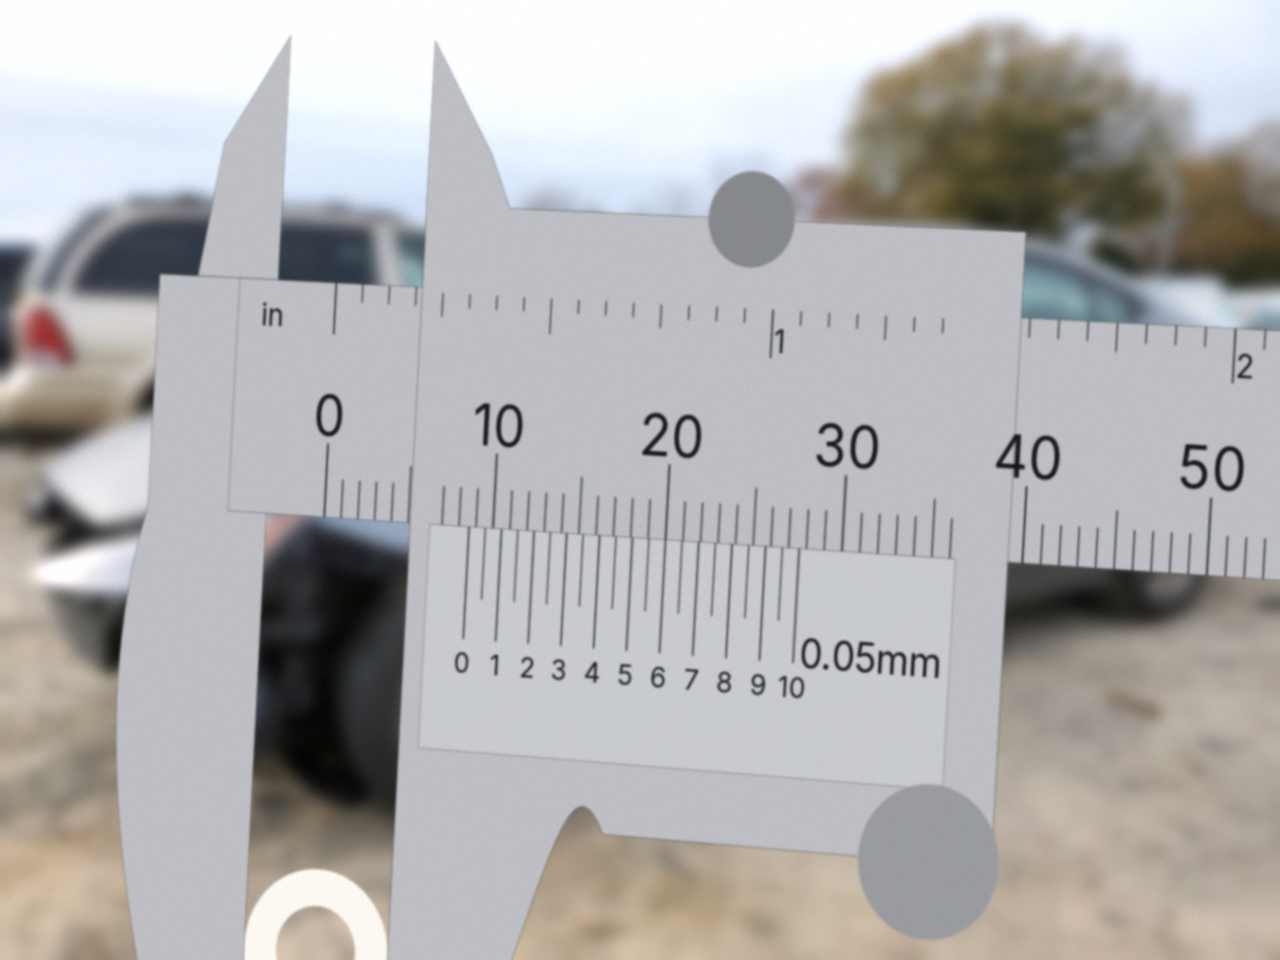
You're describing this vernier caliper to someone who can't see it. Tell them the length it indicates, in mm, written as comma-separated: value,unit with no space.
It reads 8.6,mm
